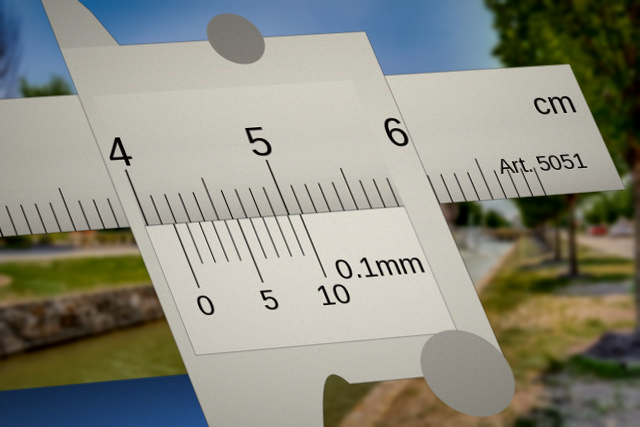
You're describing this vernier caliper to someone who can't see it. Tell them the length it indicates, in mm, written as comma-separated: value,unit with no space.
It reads 41.8,mm
